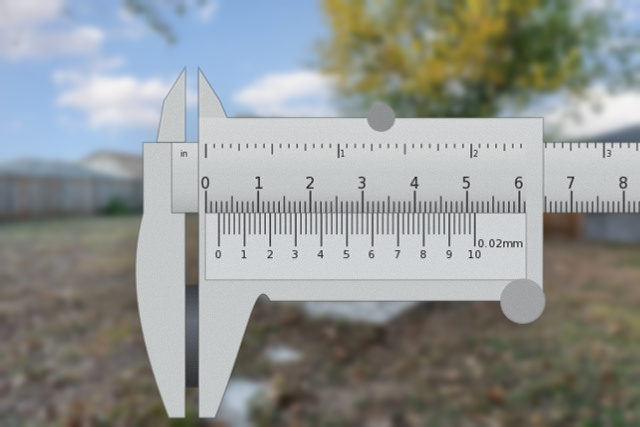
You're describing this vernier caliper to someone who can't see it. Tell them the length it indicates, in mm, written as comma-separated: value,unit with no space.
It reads 2.5,mm
